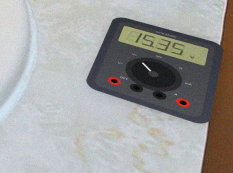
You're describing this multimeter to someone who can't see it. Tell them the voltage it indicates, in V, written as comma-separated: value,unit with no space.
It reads 15.35,V
